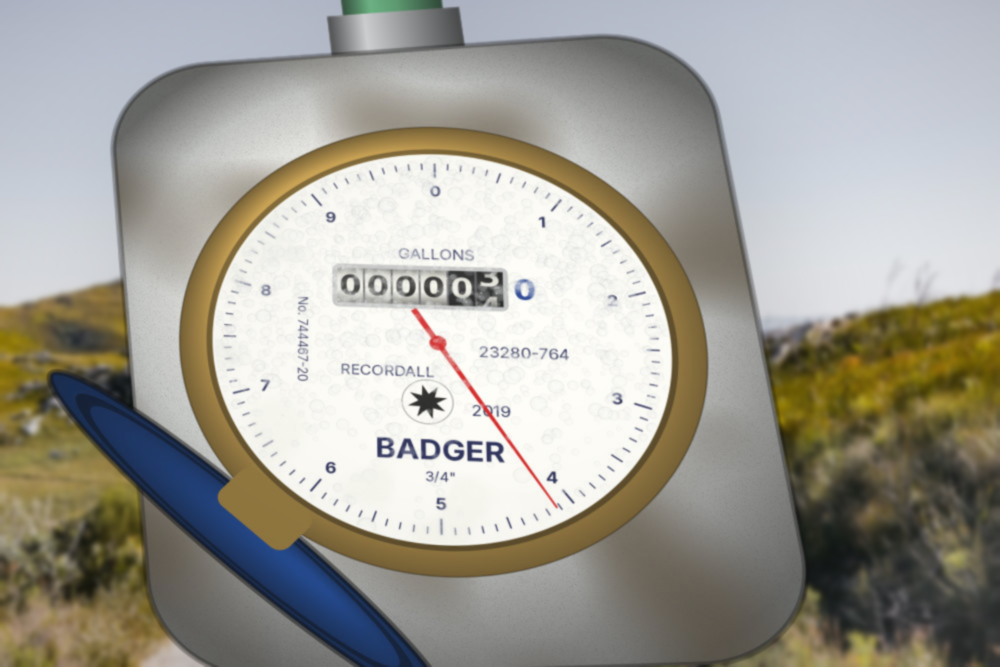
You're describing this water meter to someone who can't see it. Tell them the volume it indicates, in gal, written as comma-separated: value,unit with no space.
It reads 34.1,gal
